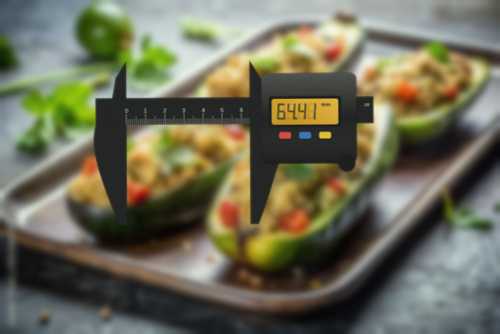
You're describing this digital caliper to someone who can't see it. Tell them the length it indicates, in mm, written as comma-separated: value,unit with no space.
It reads 64.41,mm
